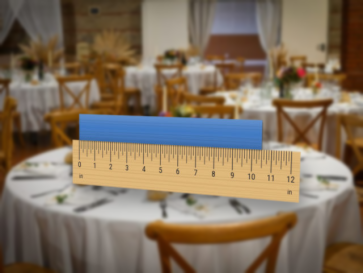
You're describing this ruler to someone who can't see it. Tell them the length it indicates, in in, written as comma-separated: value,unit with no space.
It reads 10.5,in
